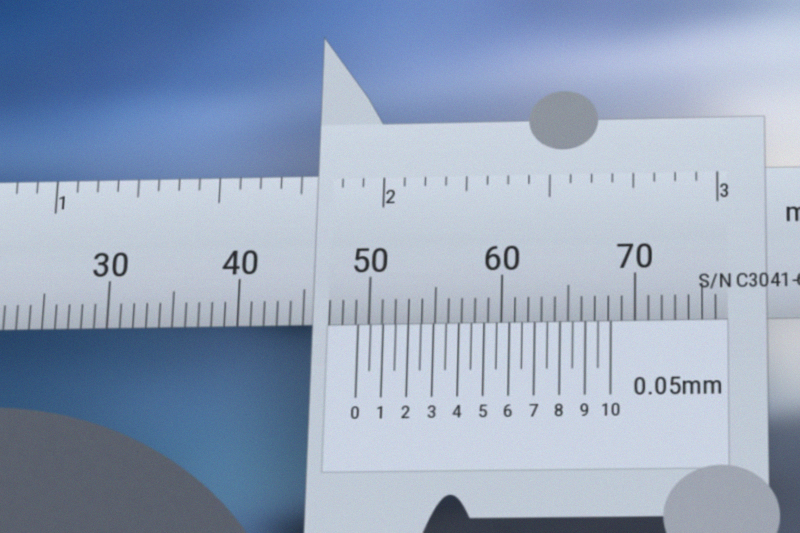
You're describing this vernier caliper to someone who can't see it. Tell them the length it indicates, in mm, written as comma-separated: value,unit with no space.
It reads 49.2,mm
